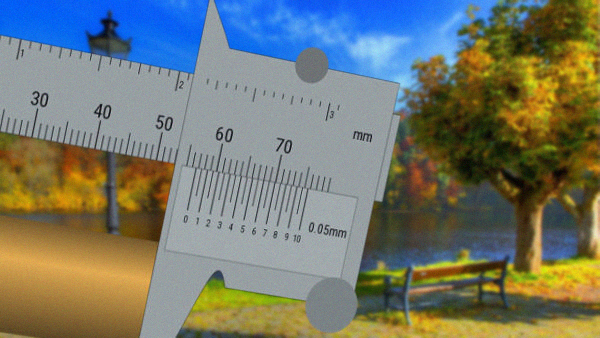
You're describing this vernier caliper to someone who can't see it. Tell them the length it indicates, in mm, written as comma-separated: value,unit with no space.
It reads 56.6,mm
